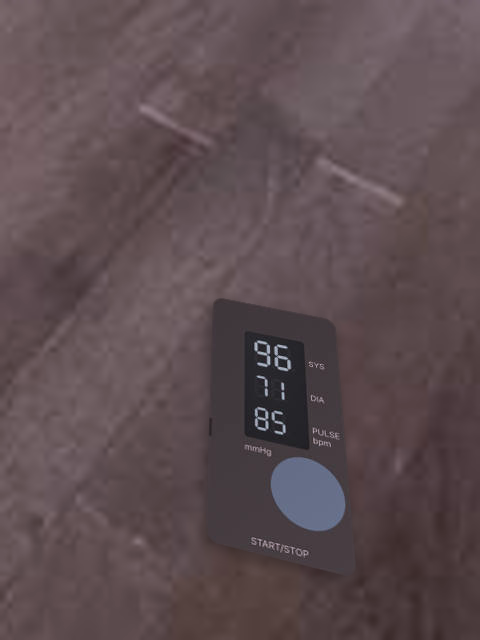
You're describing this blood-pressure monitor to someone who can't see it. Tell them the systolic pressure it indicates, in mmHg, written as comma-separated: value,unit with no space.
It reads 96,mmHg
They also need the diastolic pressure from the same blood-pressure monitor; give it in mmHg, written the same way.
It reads 71,mmHg
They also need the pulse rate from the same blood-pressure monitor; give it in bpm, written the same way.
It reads 85,bpm
